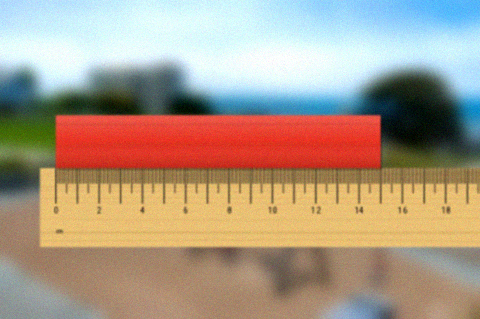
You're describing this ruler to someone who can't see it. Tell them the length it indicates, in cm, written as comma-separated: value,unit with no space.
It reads 15,cm
